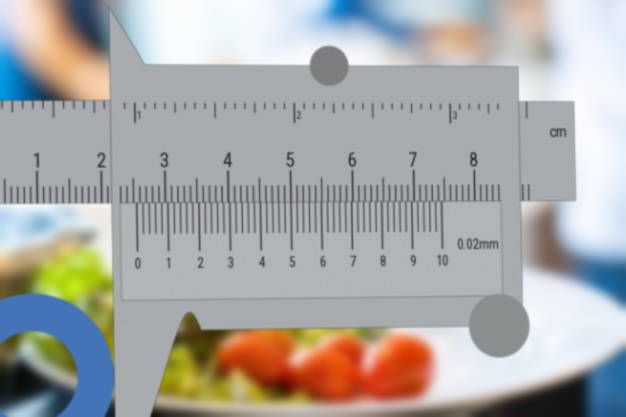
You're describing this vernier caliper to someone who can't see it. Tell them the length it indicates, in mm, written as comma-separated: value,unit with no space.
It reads 25.5,mm
